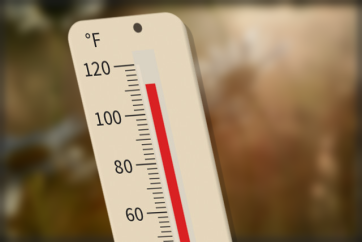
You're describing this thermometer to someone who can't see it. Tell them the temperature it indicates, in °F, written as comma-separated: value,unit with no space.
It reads 112,°F
